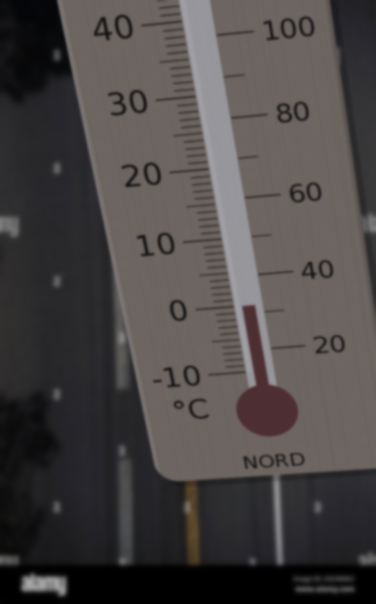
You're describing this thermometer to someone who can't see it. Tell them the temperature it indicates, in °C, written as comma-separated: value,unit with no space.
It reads 0,°C
